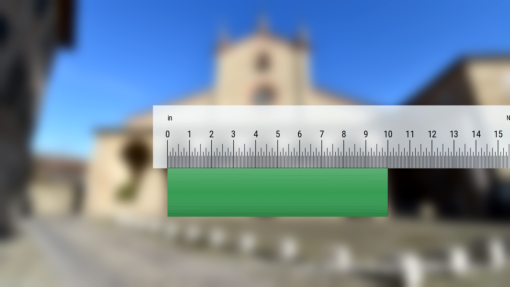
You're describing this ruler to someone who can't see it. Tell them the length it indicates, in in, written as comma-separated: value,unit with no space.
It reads 10,in
